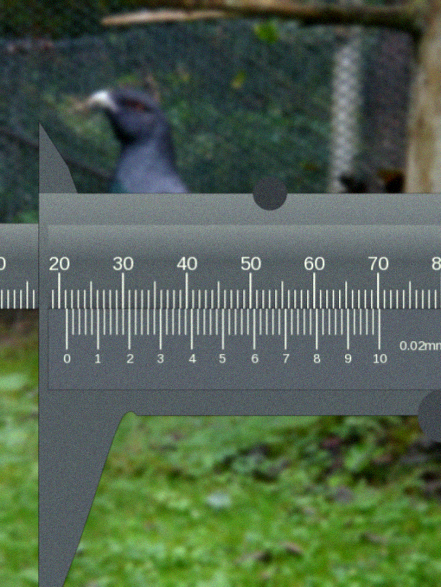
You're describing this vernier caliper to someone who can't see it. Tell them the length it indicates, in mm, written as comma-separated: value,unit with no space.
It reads 21.2,mm
